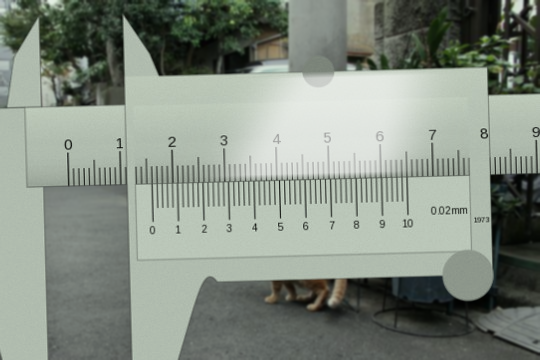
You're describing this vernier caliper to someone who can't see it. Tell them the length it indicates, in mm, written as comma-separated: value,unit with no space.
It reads 16.0,mm
